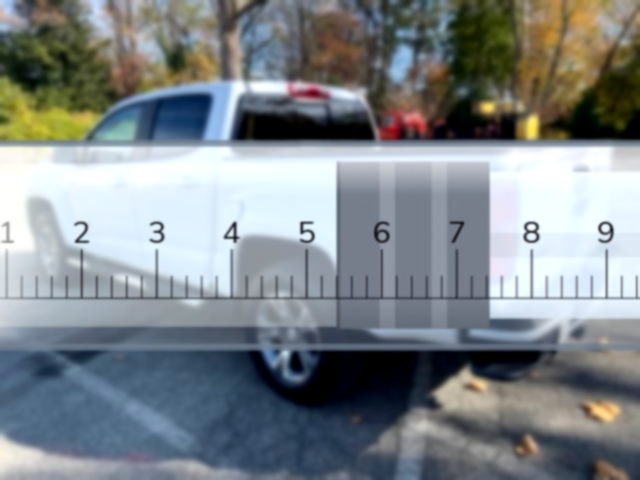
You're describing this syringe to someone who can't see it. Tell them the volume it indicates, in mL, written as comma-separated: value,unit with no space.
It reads 5.4,mL
